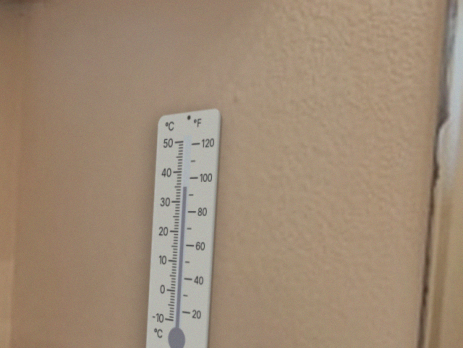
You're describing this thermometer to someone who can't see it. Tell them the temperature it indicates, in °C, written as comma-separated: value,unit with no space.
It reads 35,°C
